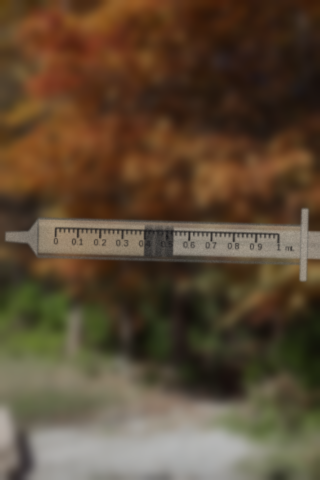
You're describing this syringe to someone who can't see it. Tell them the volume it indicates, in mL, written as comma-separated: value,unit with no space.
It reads 0.4,mL
